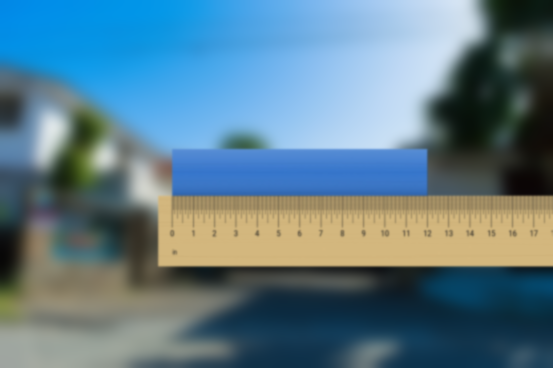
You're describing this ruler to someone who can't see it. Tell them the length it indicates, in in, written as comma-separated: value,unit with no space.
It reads 12,in
